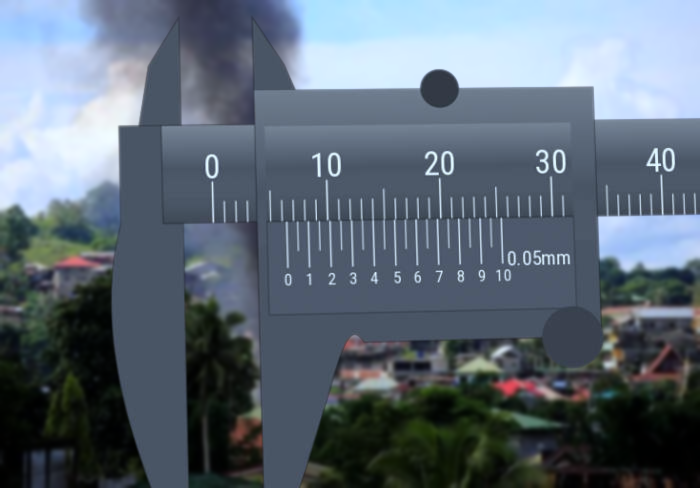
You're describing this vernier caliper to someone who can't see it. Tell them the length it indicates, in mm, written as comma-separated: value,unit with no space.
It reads 6.4,mm
